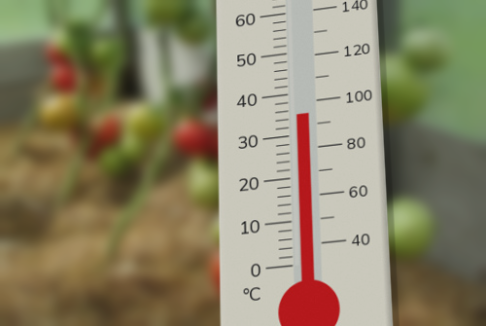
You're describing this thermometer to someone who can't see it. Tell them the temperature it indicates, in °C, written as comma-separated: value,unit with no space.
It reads 35,°C
